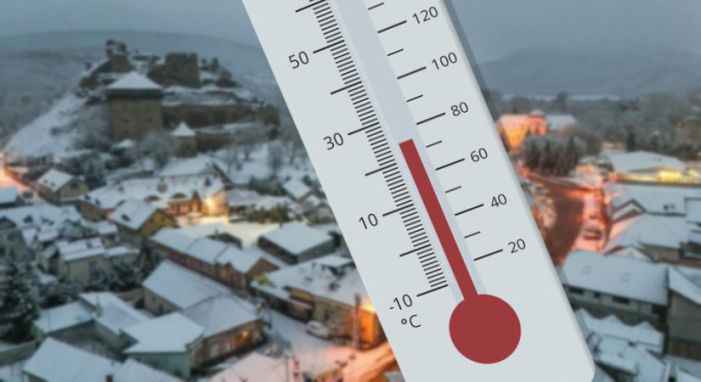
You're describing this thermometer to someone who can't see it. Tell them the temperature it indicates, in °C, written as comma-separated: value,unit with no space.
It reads 24,°C
